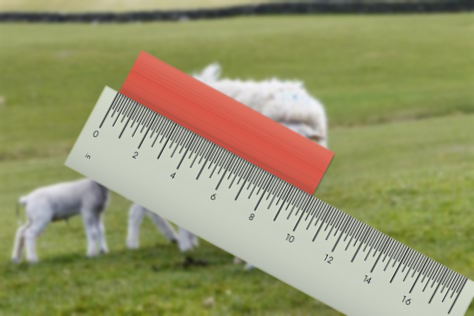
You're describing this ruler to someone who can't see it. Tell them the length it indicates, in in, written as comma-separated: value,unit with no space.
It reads 10,in
